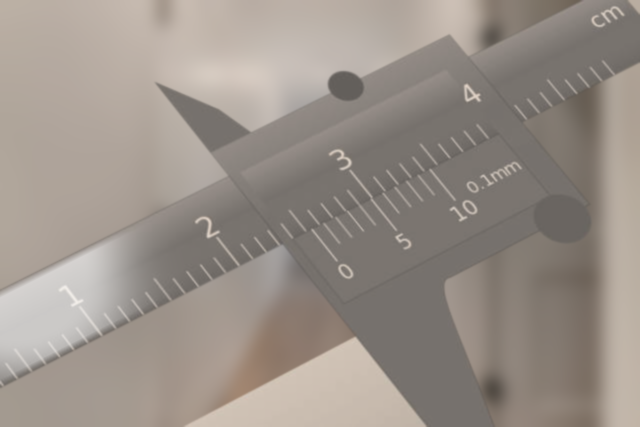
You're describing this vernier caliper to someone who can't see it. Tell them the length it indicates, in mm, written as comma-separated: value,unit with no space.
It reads 25.4,mm
